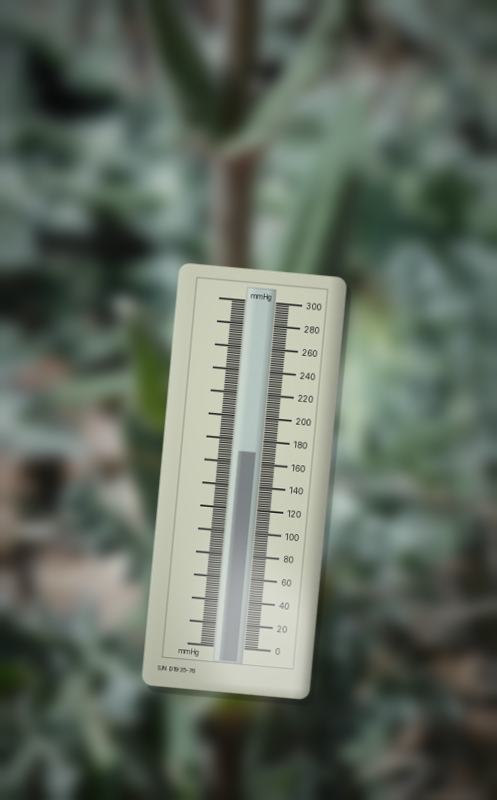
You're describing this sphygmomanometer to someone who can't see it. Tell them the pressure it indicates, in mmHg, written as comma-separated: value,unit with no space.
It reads 170,mmHg
